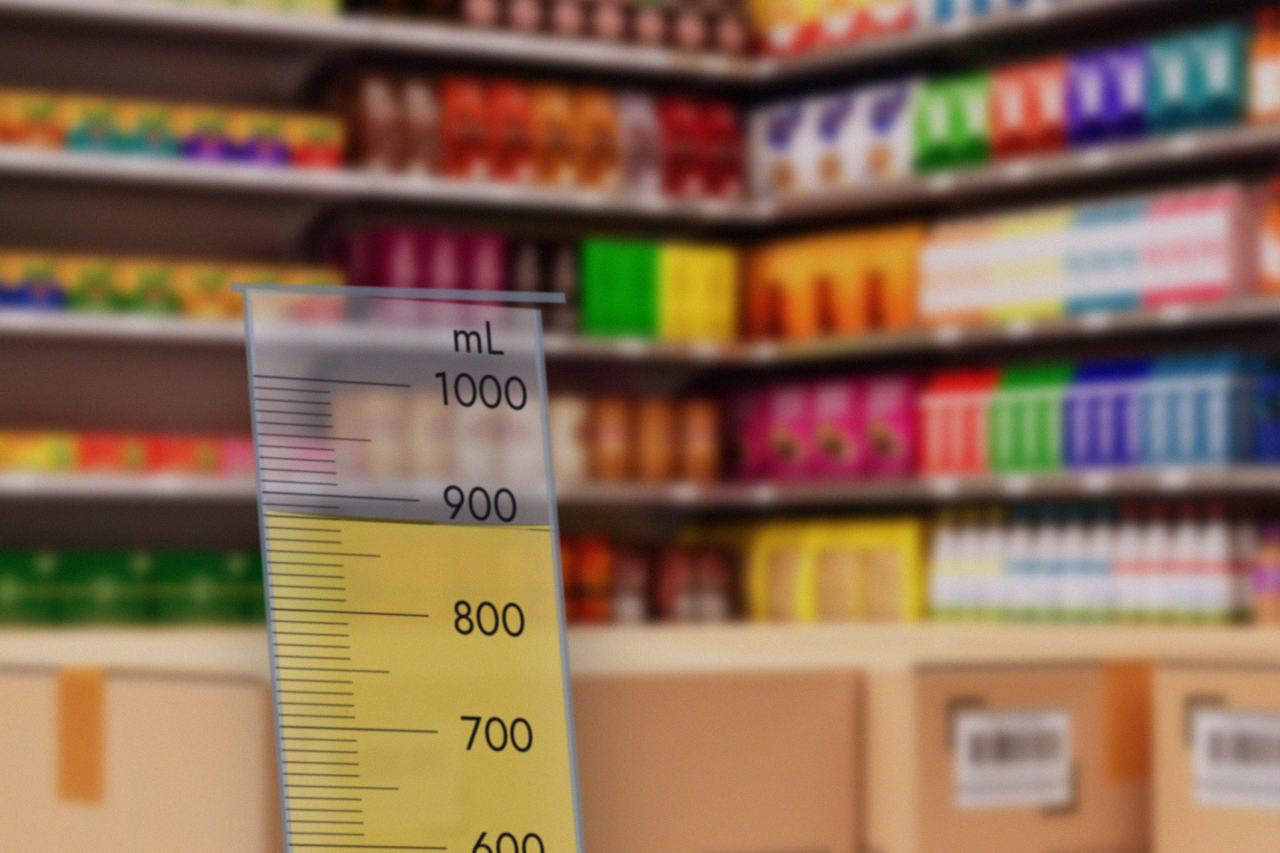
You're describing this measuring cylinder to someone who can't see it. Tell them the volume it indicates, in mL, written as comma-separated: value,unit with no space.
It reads 880,mL
